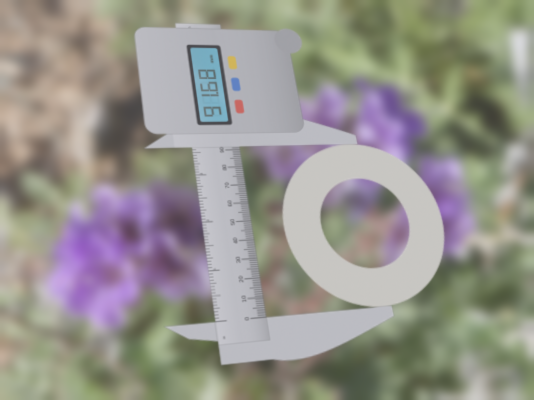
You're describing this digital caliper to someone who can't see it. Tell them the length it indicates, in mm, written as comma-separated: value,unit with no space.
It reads 91.68,mm
